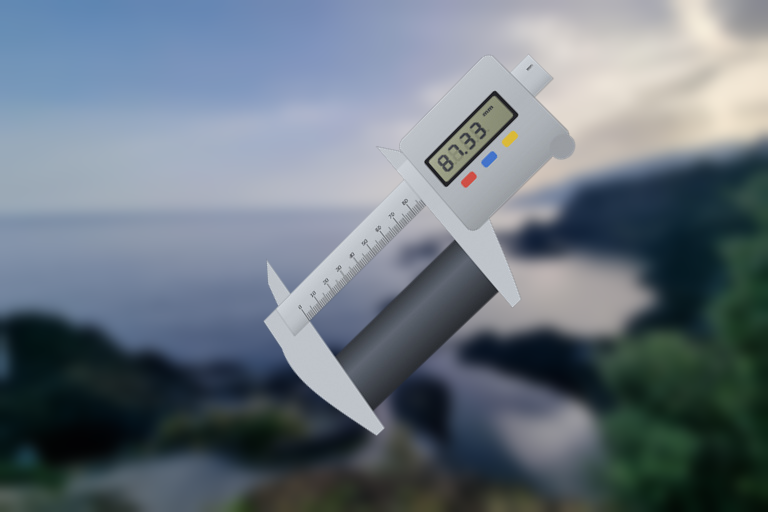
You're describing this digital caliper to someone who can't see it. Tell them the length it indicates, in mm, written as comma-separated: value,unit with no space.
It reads 87.33,mm
